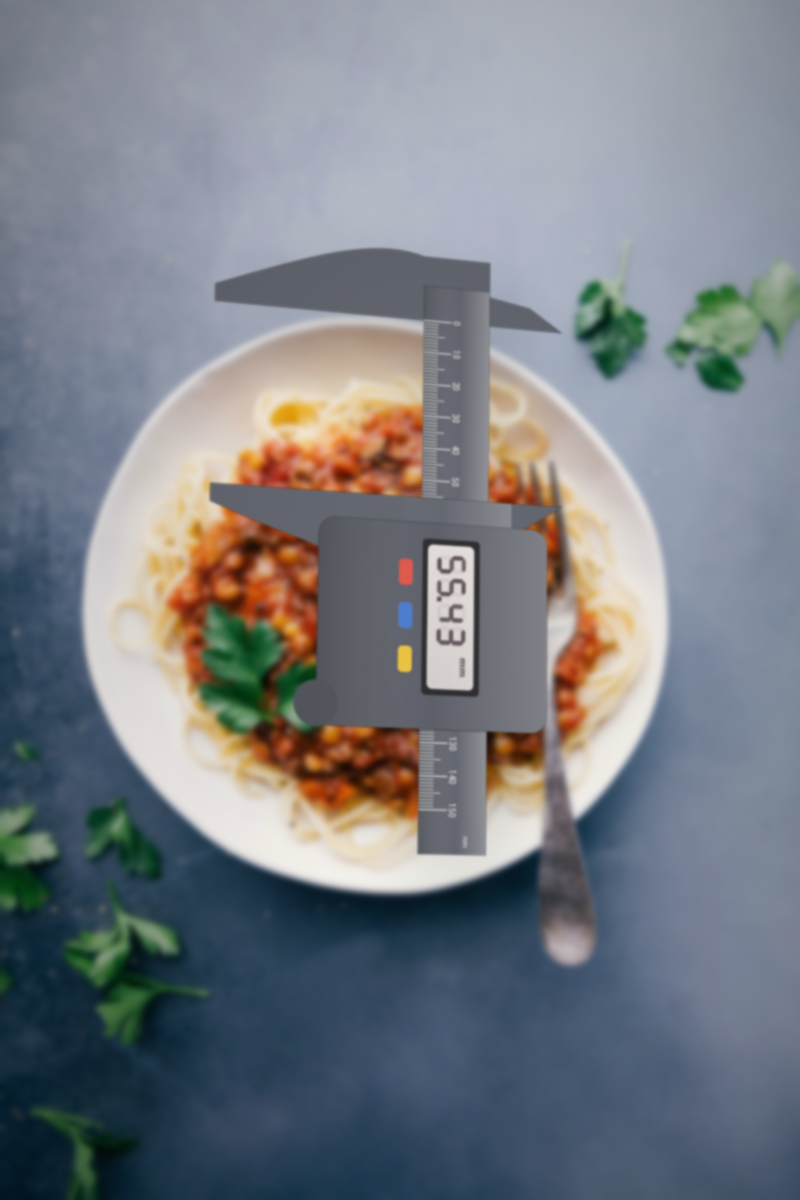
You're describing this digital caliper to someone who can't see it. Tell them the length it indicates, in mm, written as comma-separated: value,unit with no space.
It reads 55.43,mm
